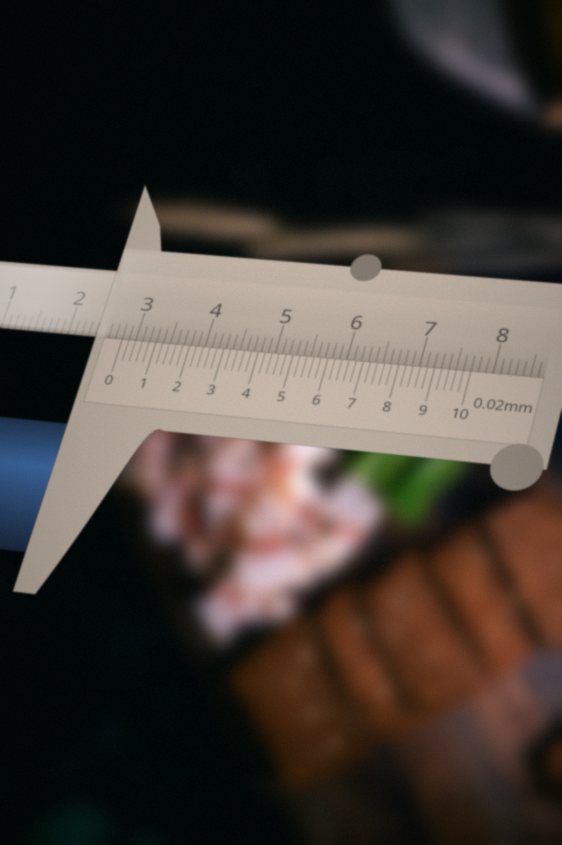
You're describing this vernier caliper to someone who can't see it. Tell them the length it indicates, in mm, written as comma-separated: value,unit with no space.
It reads 28.0,mm
